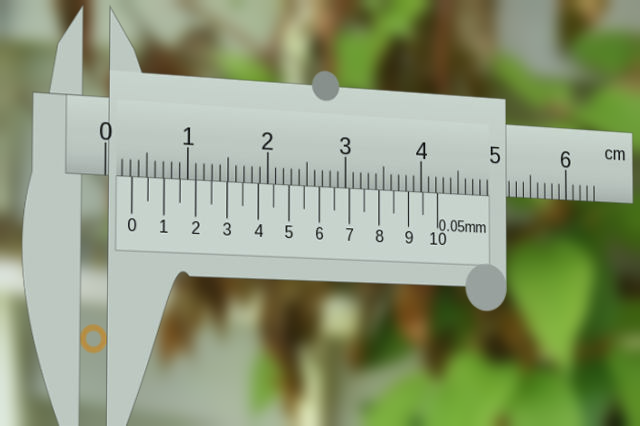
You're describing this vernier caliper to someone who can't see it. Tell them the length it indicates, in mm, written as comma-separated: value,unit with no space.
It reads 3.2,mm
